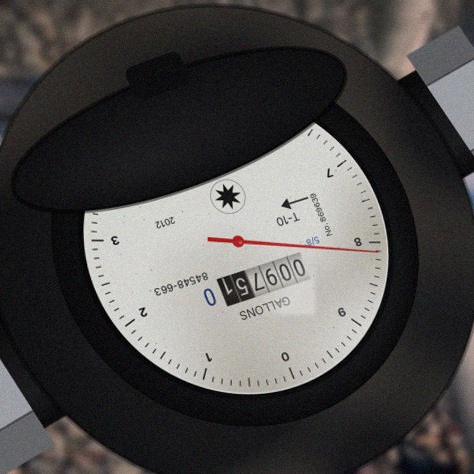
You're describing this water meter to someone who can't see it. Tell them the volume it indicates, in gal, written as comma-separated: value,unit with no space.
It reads 97508.1,gal
